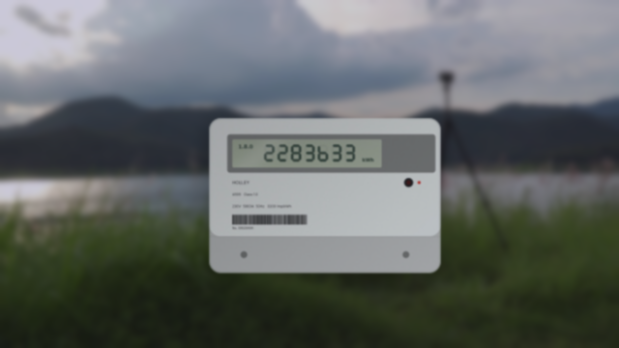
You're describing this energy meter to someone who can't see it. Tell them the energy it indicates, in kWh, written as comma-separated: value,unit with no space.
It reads 2283633,kWh
